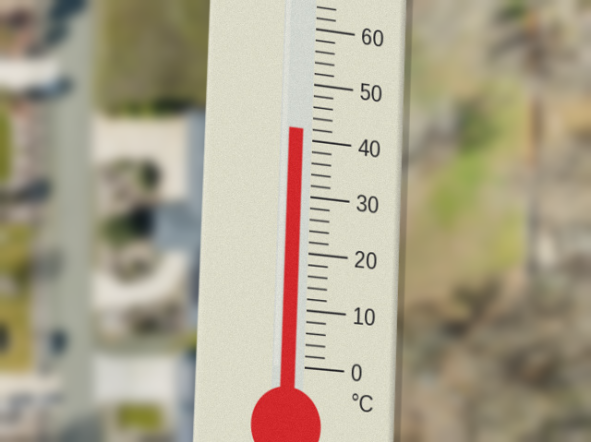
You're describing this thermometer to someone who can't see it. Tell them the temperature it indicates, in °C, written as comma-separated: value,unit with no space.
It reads 42,°C
